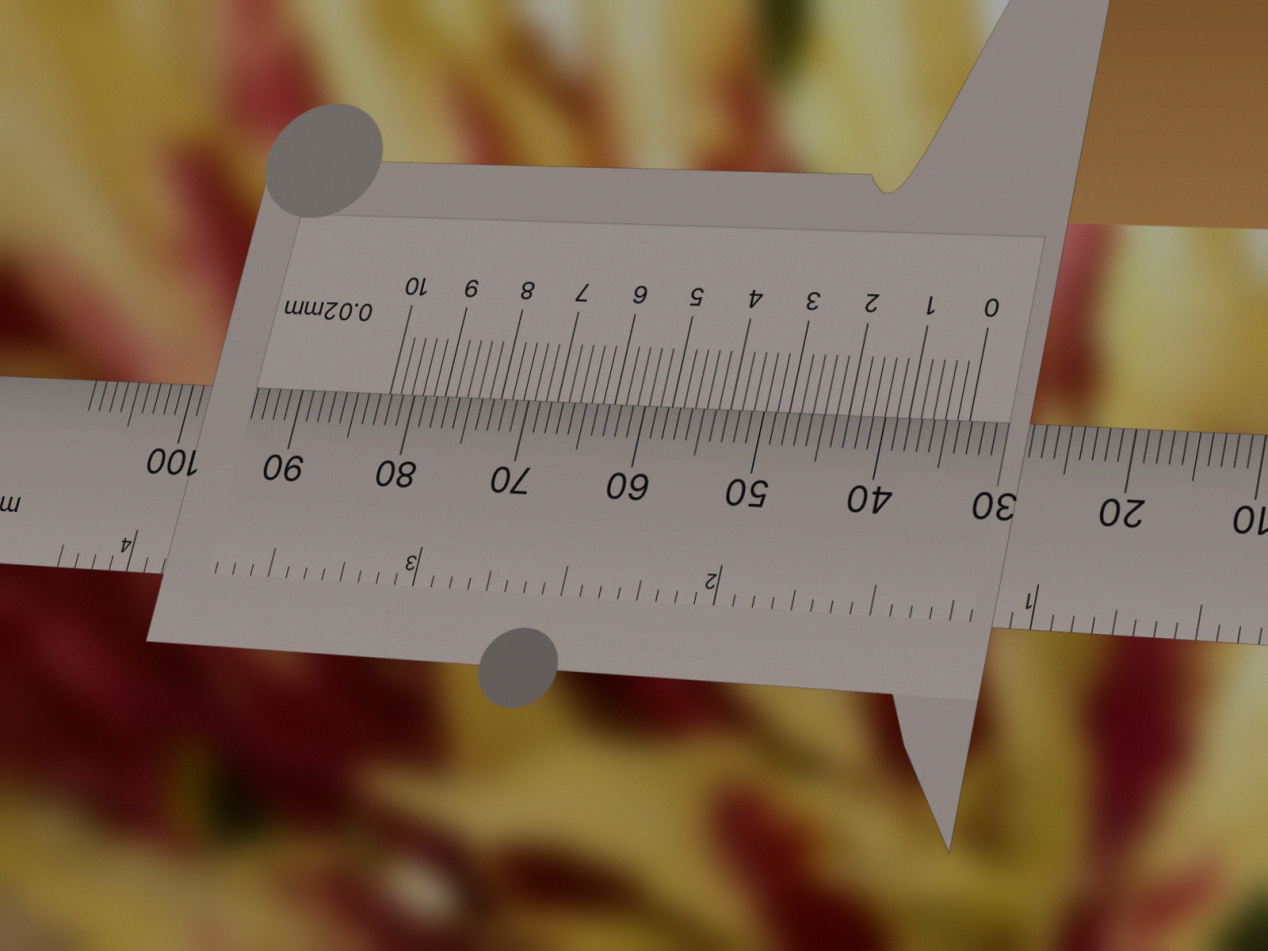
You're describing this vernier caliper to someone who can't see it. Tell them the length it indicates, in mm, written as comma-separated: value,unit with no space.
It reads 33.2,mm
